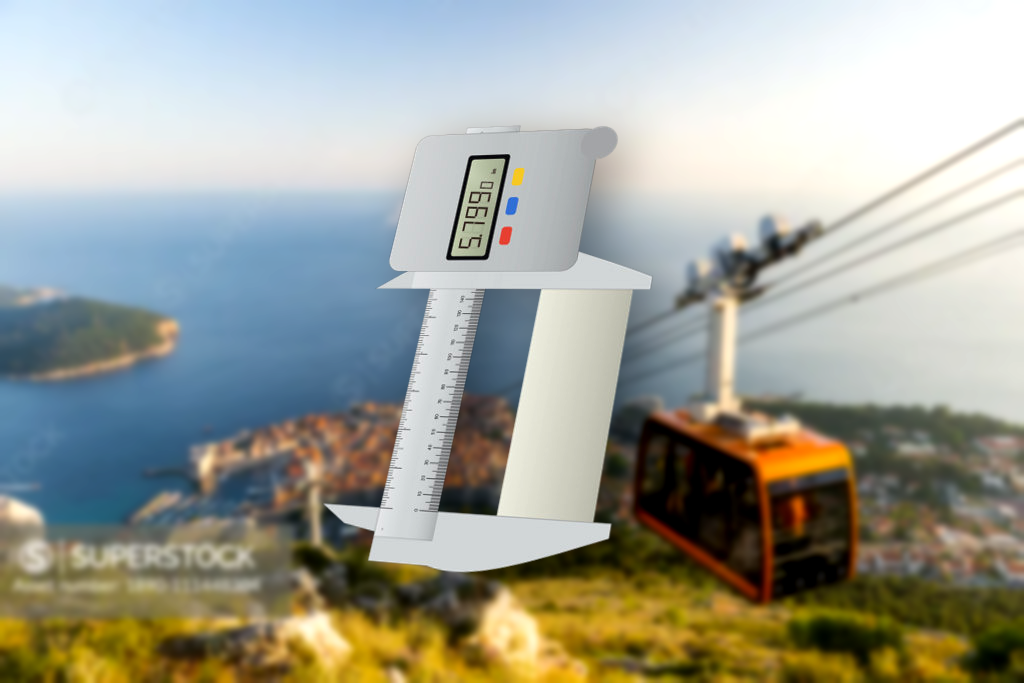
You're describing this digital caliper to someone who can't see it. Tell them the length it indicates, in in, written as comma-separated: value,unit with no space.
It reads 5.7990,in
